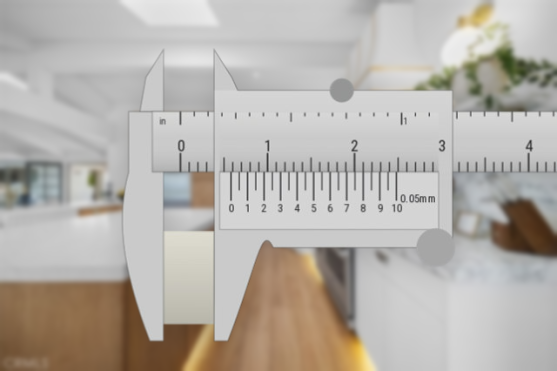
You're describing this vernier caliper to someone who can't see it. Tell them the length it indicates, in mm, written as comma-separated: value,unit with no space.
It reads 5.8,mm
